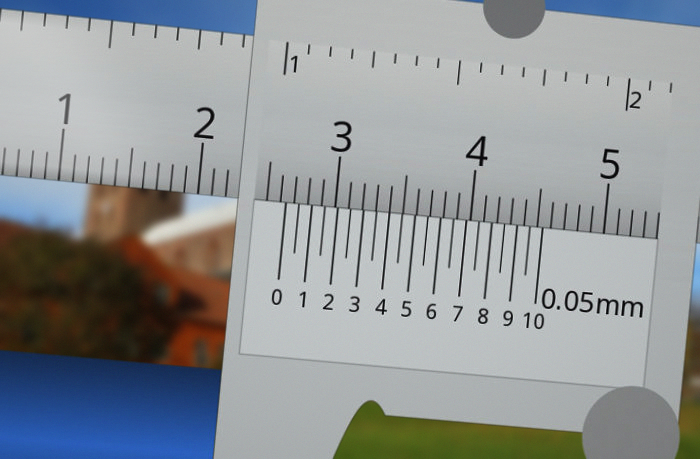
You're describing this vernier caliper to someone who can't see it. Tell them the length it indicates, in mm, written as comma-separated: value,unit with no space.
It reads 26.4,mm
